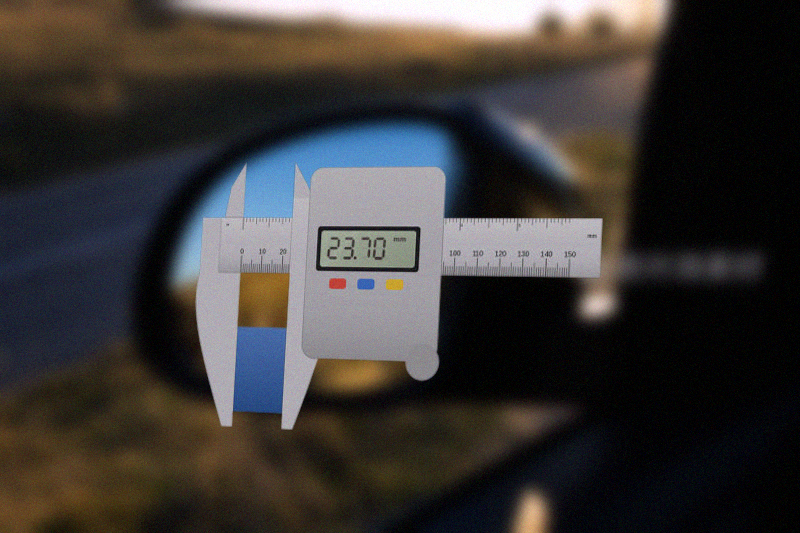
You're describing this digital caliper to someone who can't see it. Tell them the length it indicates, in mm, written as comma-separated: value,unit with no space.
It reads 23.70,mm
